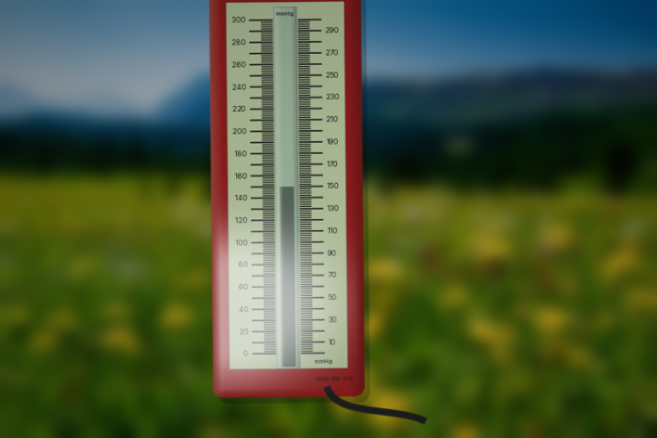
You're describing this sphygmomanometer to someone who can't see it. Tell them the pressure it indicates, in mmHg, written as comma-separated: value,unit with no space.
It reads 150,mmHg
